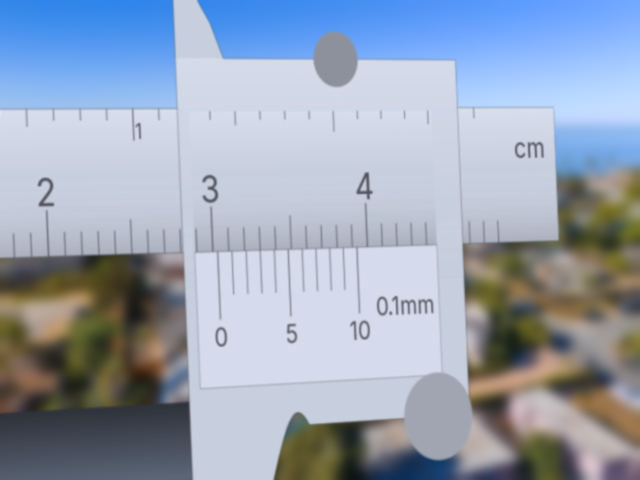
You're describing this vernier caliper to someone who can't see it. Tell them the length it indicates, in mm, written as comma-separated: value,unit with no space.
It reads 30.3,mm
